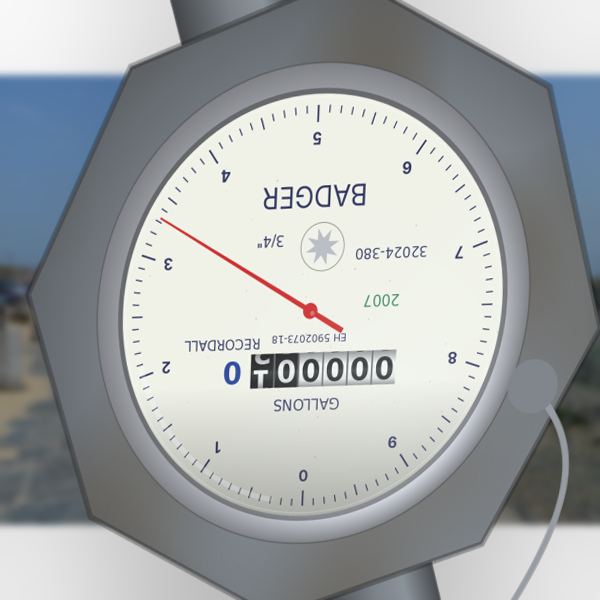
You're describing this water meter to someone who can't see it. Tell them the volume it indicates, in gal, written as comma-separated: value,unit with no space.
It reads 13.3,gal
